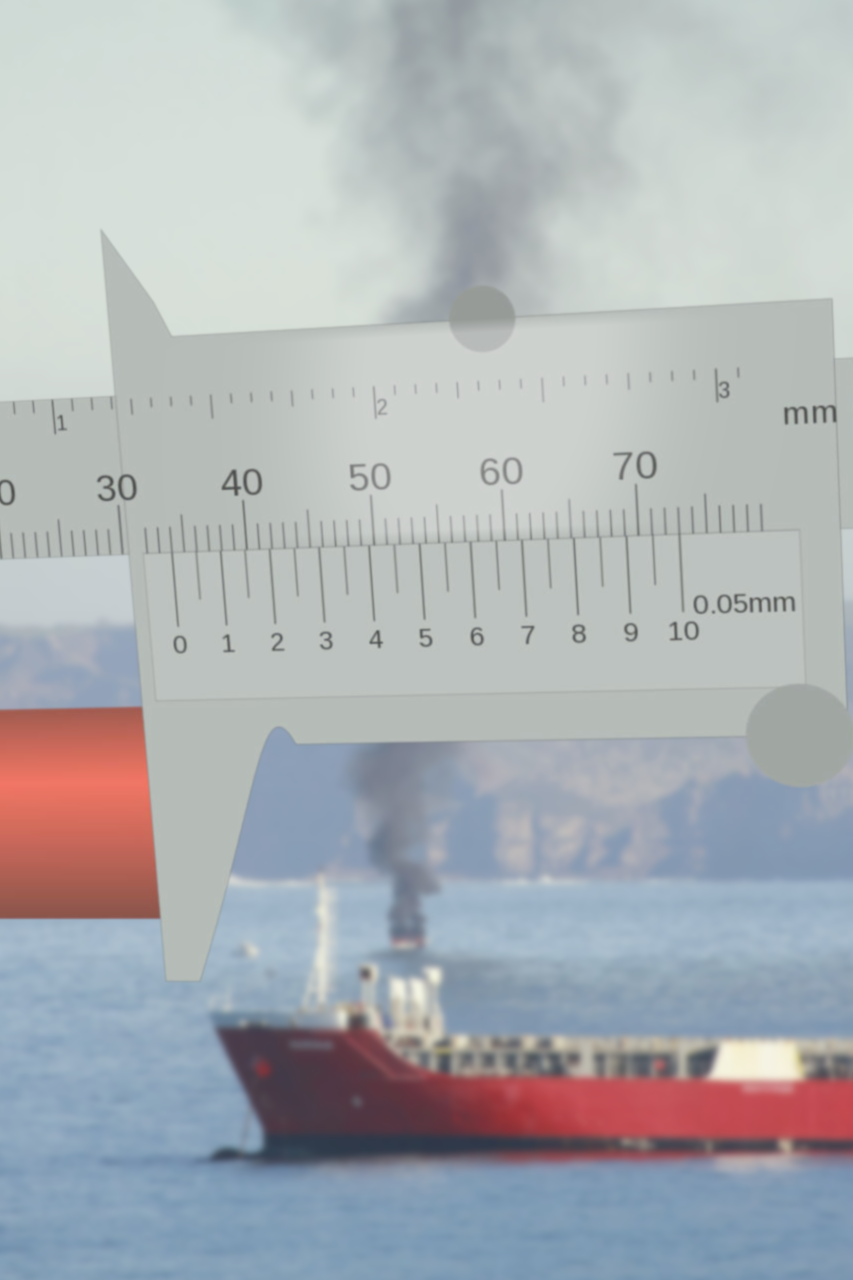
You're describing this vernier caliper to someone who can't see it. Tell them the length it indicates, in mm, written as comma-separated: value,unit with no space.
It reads 34.0,mm
